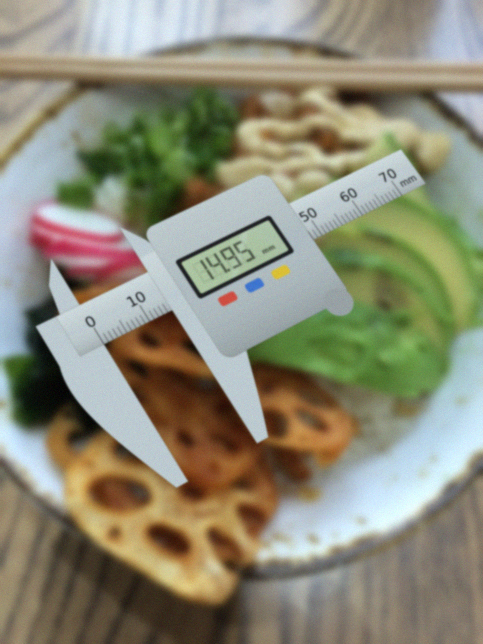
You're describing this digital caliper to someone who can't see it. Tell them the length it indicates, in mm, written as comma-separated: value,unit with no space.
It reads 14.95,mm
